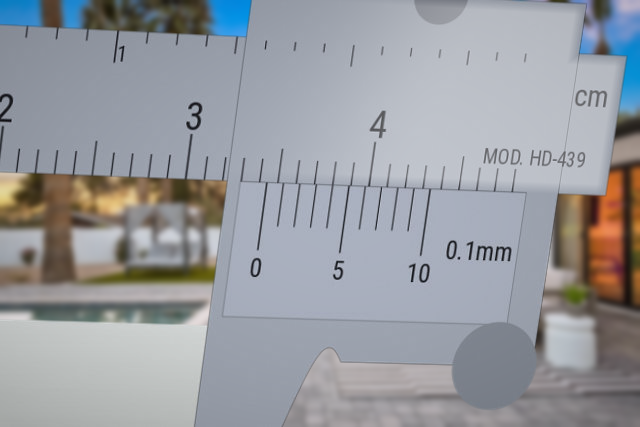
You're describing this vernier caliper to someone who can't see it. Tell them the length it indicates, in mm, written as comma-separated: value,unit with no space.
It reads 34.4,mm
